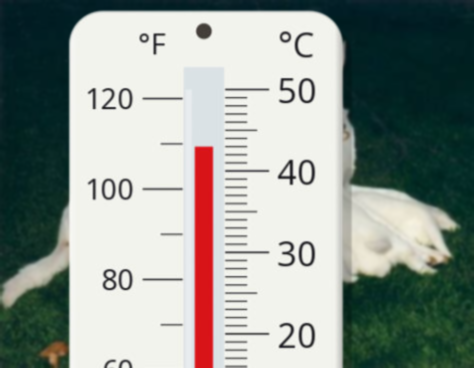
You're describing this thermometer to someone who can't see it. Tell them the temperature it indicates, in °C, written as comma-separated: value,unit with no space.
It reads 43,°C
